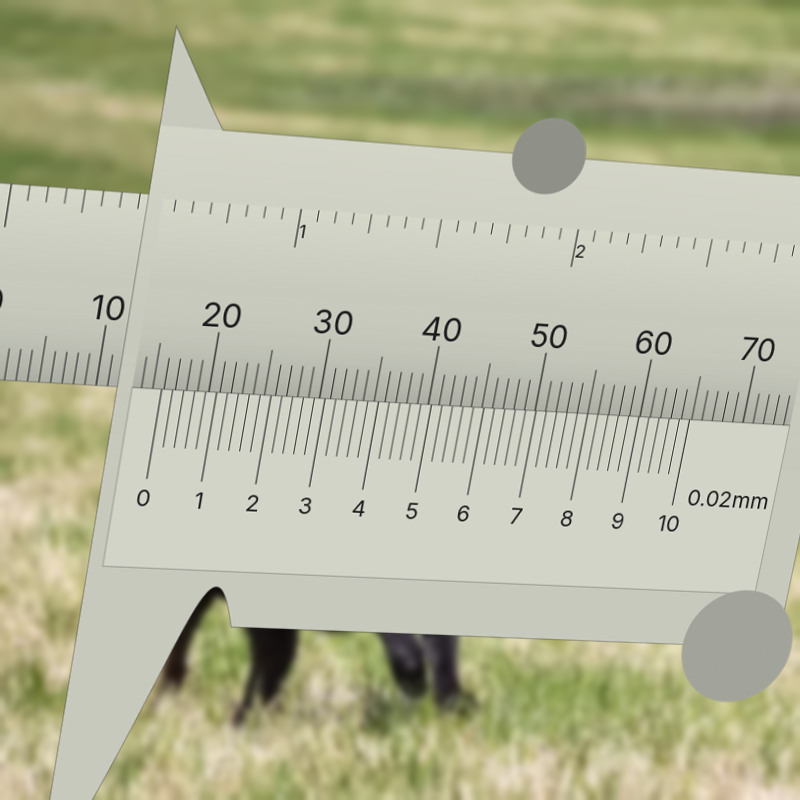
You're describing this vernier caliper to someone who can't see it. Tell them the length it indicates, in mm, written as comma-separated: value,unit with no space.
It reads 15.8,mm
